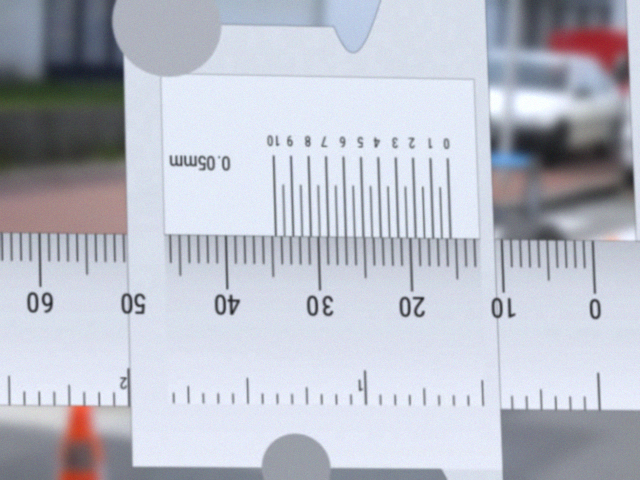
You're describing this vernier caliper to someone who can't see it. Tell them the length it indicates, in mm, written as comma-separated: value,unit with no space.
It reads 15.6,mm
